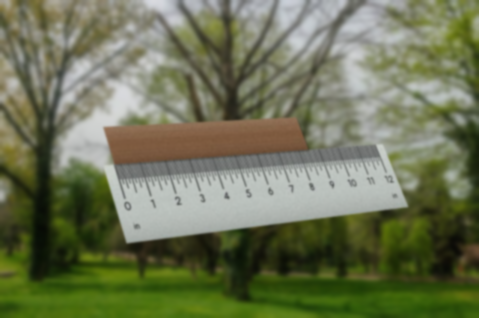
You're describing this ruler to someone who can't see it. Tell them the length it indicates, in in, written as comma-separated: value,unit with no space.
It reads 8.5,in
